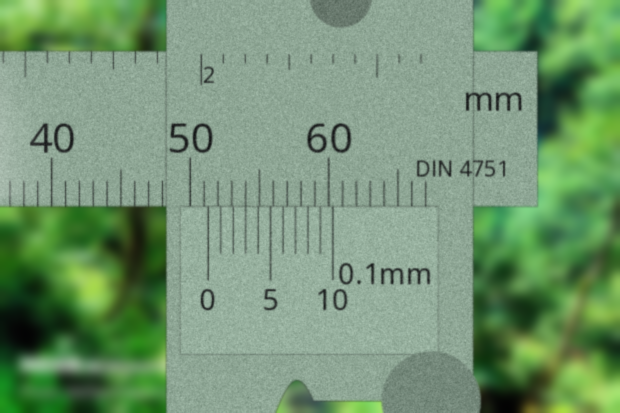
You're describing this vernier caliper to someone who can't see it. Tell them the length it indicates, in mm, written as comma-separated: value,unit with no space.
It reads 51.3,mm
